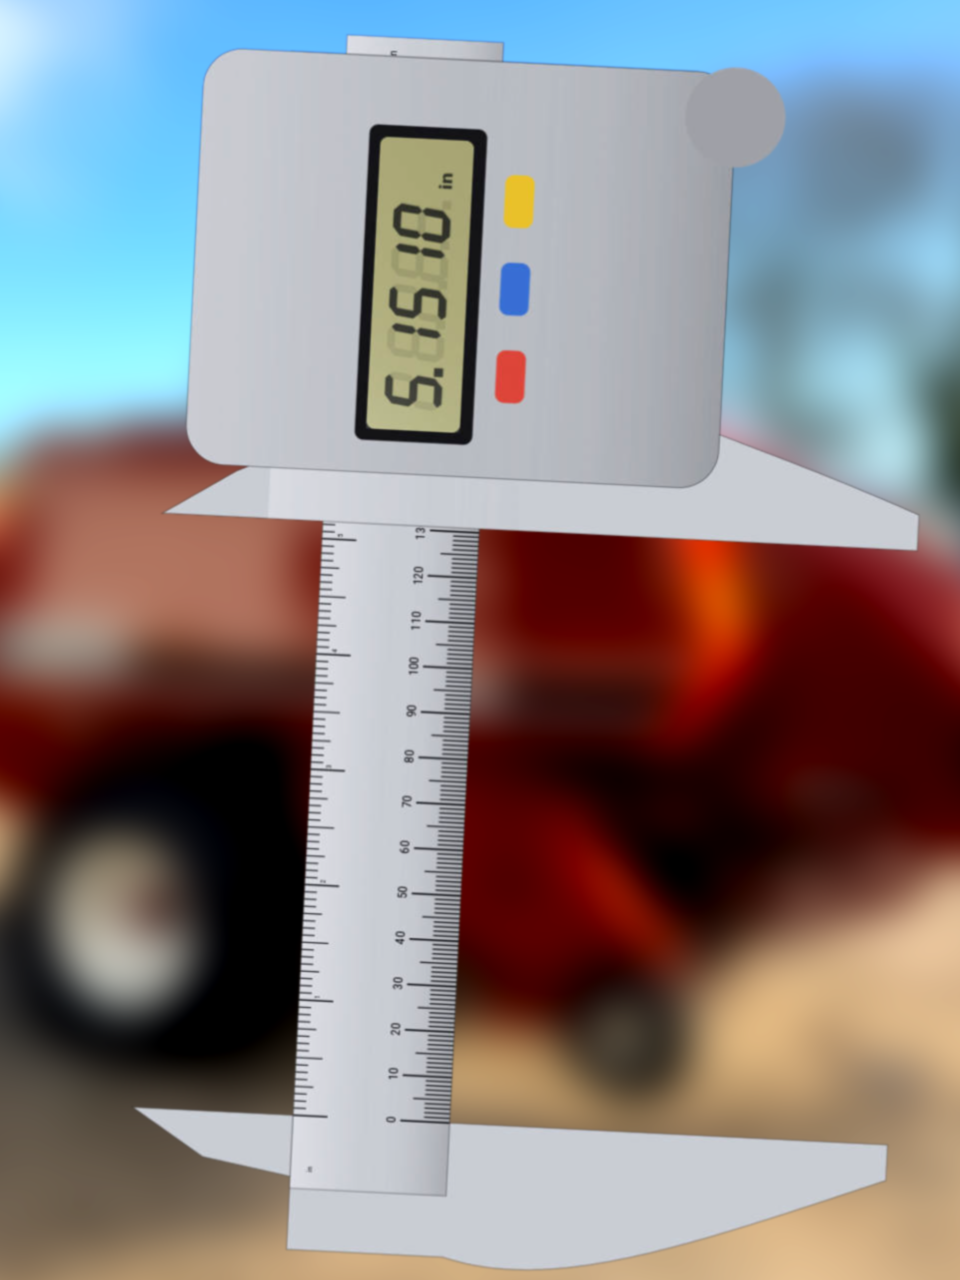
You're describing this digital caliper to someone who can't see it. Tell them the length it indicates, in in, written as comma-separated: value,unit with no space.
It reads 5.1510,in
